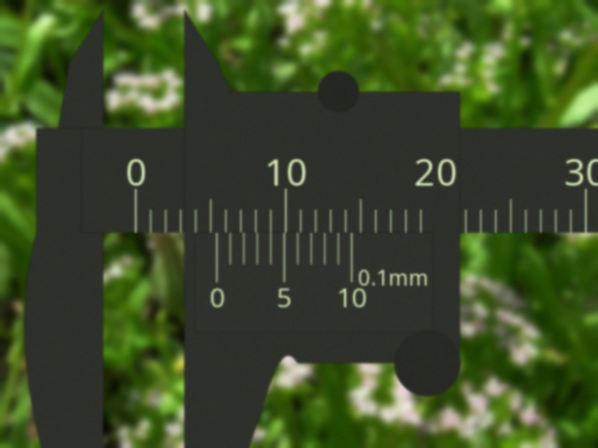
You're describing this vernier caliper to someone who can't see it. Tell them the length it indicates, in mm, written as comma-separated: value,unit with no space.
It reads 5.4,mm
